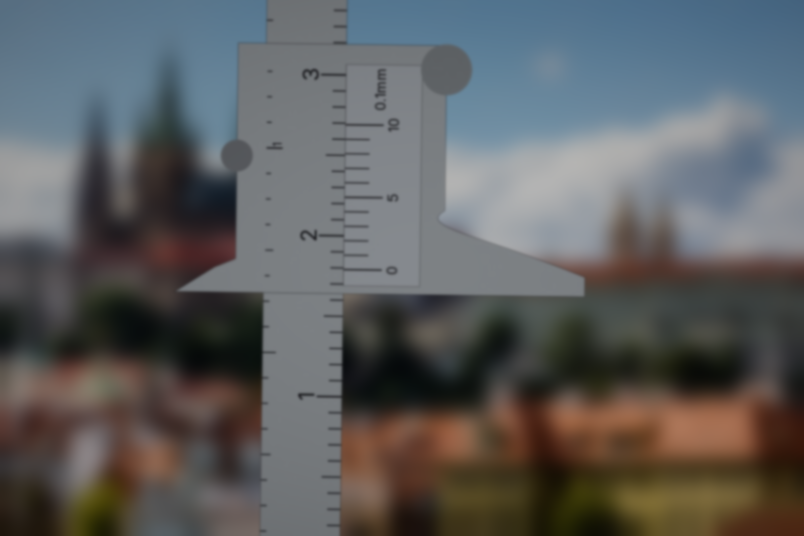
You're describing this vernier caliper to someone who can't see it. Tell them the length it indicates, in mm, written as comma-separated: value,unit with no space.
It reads 17.9,mm
